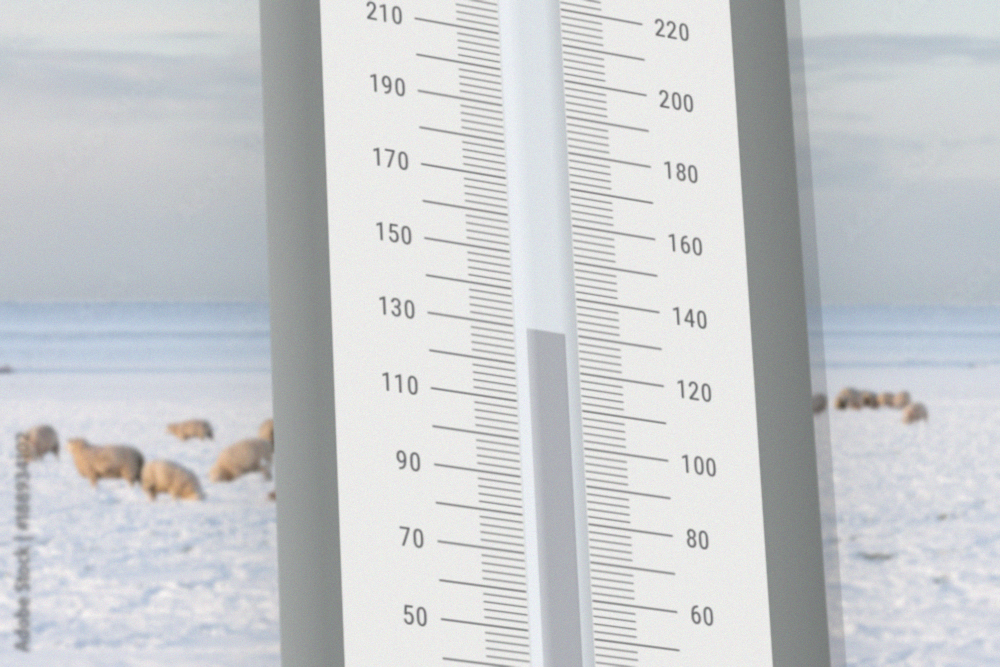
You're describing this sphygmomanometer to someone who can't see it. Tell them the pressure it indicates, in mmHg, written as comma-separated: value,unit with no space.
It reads 130,mmHg
